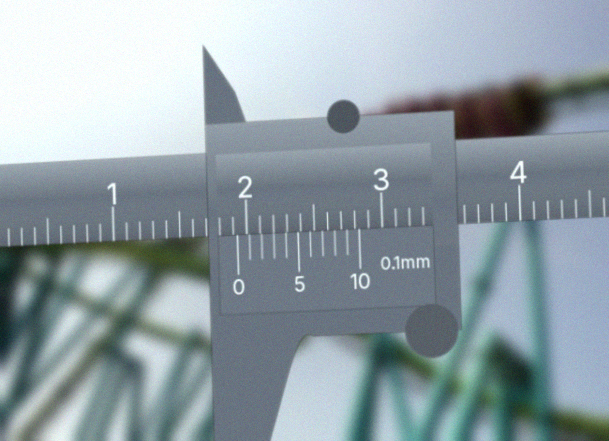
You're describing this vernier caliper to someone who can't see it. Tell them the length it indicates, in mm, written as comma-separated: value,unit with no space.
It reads 19.3,mm
